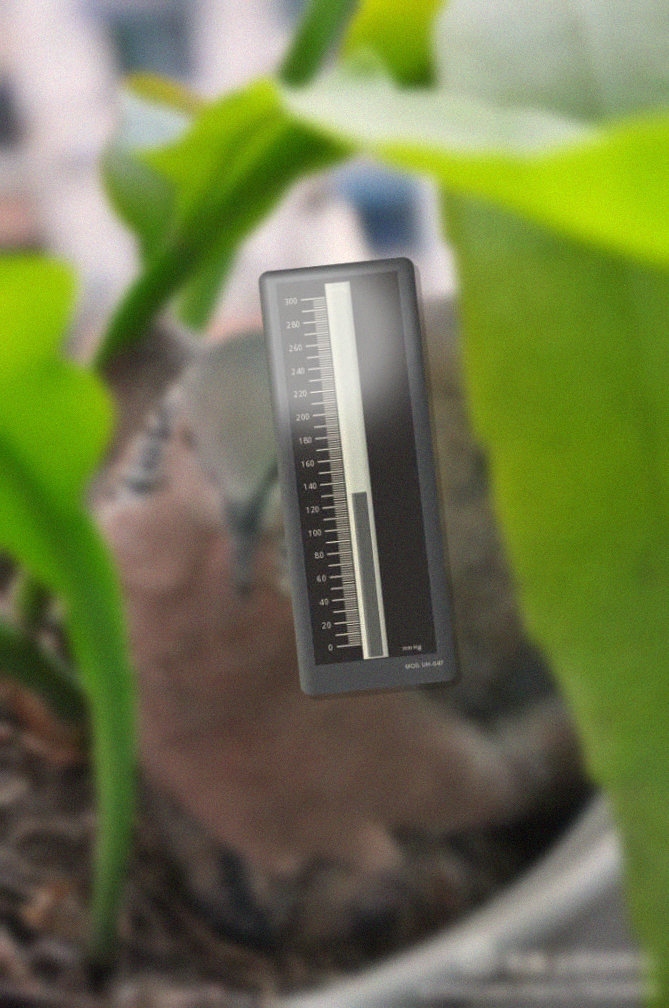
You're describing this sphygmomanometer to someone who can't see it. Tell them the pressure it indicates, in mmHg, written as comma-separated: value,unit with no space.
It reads 130,mmHg
